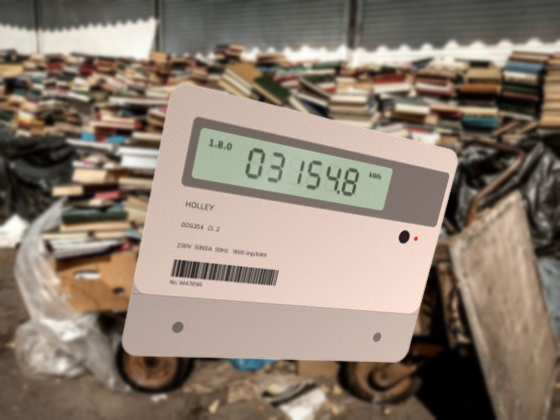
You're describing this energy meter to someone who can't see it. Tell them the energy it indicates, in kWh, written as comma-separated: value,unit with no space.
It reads 3154.8,kWh
